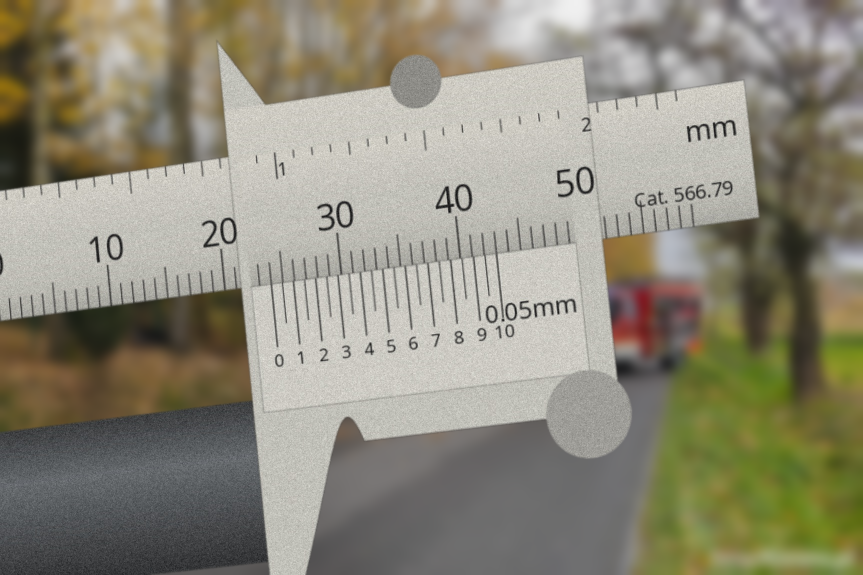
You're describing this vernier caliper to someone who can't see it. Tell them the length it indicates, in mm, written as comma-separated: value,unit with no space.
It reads 24.0,mm
